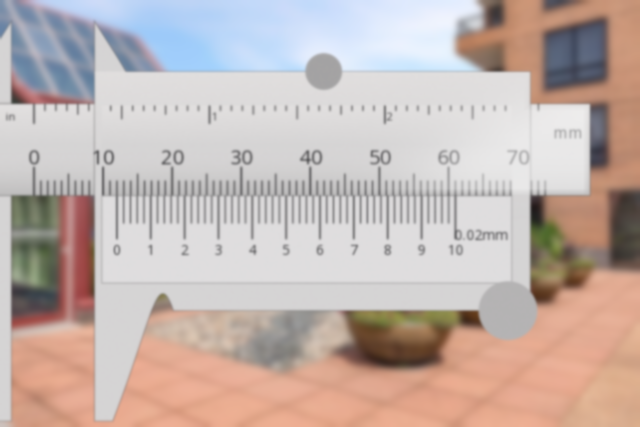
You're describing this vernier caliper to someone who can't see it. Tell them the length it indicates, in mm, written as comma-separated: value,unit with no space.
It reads 12.0,mm
